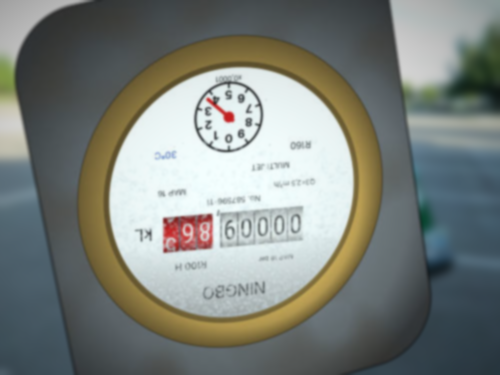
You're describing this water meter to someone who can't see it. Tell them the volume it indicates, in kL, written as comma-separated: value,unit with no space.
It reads 9.8653,kL
